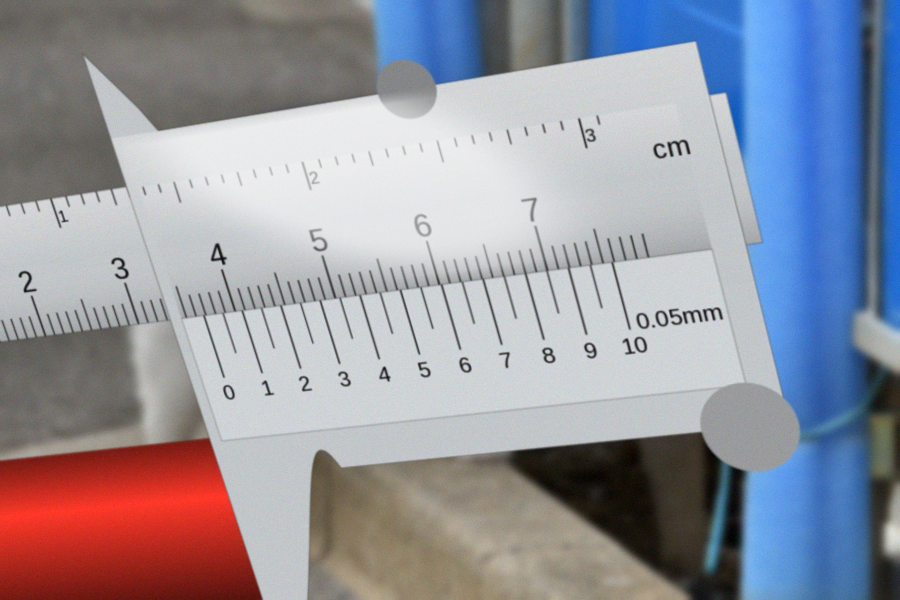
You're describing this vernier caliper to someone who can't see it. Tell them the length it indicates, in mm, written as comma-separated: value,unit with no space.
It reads 36.8,mm
